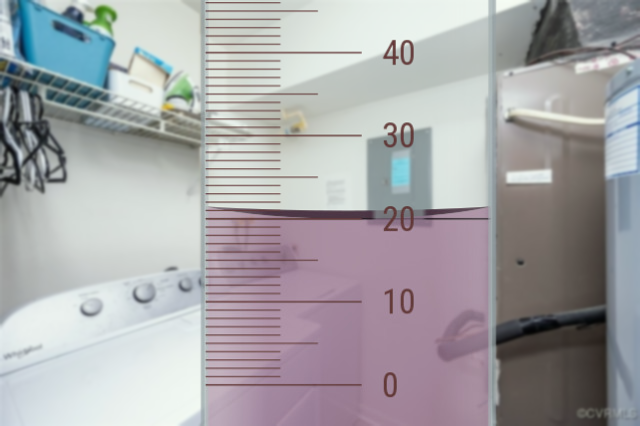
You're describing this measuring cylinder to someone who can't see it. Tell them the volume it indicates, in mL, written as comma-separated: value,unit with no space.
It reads 20,mL
